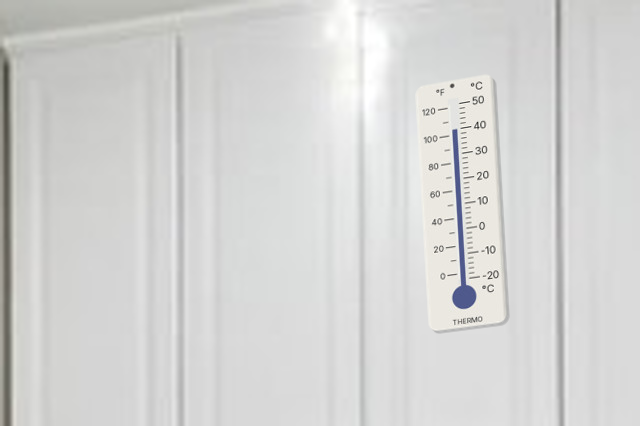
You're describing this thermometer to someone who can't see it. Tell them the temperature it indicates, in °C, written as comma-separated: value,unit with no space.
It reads 40,°C
